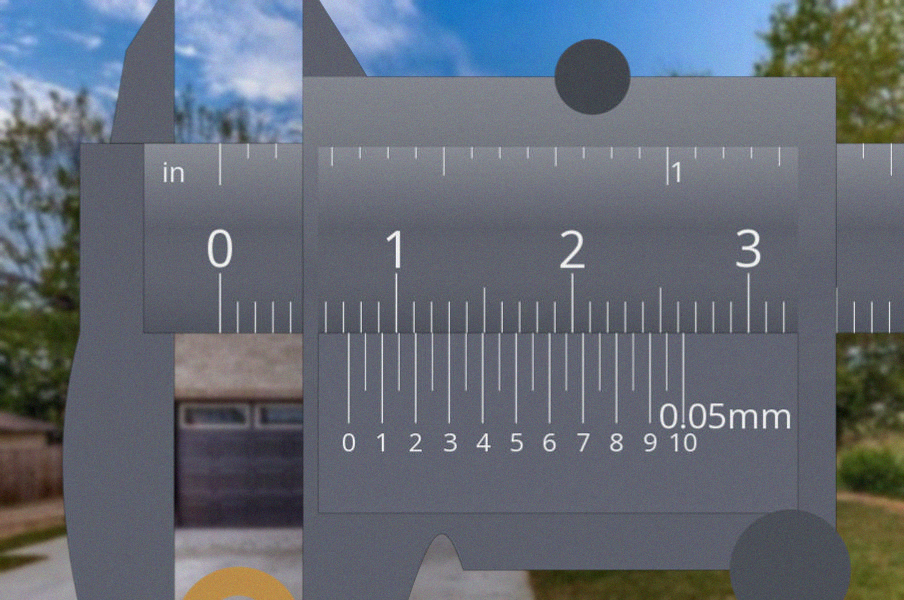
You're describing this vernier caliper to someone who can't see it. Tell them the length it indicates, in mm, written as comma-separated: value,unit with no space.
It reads 7.3,mm
